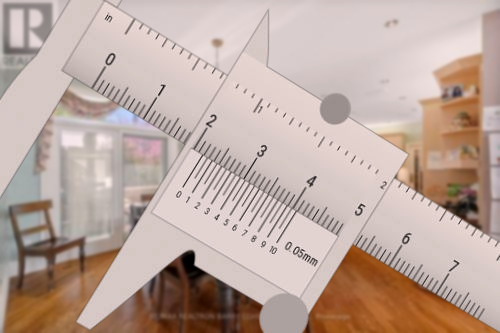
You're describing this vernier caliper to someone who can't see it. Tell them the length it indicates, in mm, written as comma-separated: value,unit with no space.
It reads 21.8,mm
